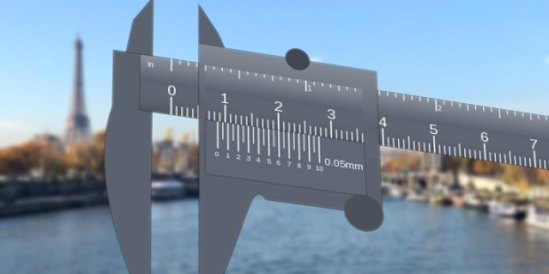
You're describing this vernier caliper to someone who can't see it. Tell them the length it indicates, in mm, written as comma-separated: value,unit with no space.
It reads 8.6,mm
